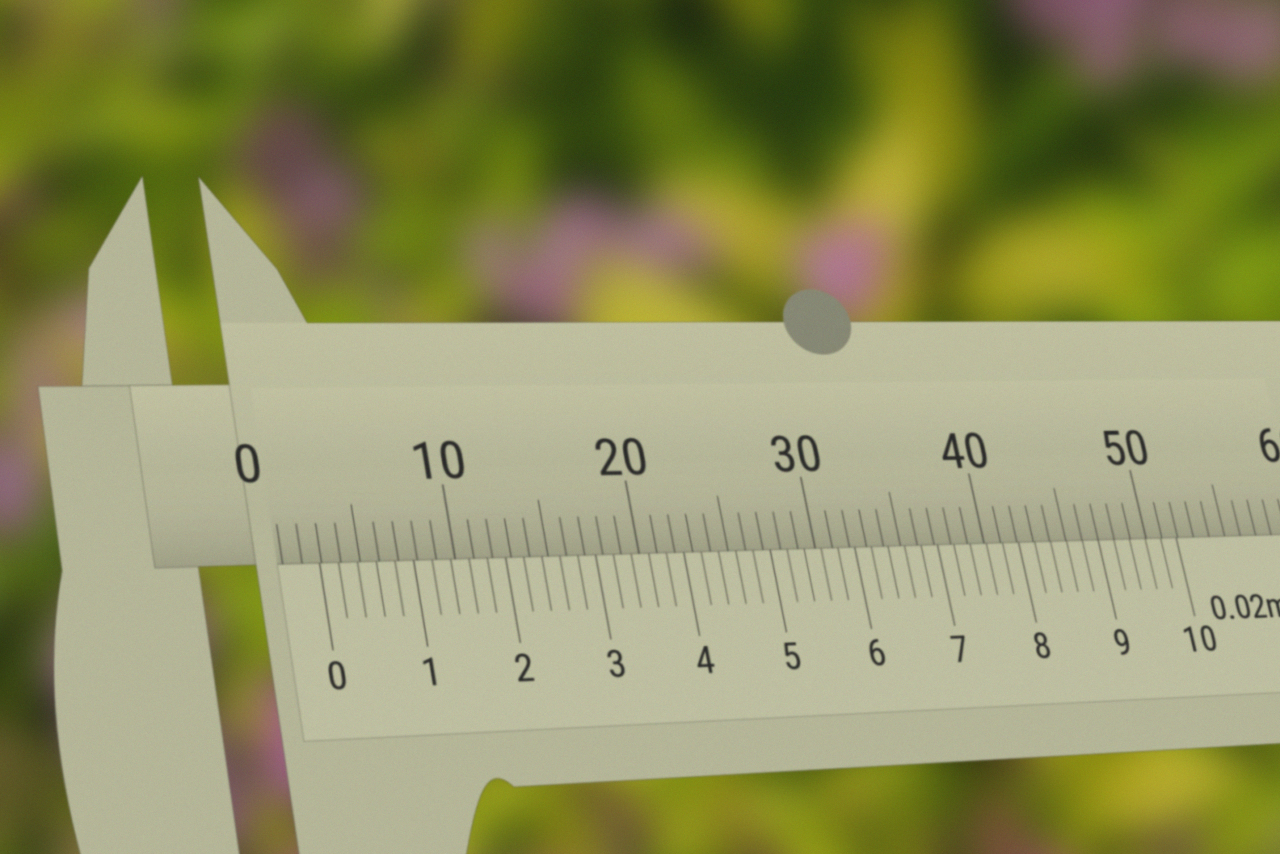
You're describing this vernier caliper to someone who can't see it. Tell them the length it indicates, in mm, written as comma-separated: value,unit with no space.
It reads 2.9,mm
